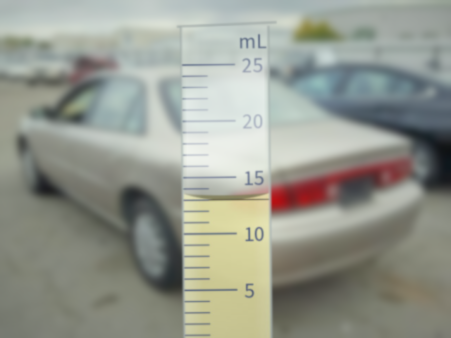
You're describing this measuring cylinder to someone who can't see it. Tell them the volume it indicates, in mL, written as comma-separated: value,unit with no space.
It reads 13,mL
